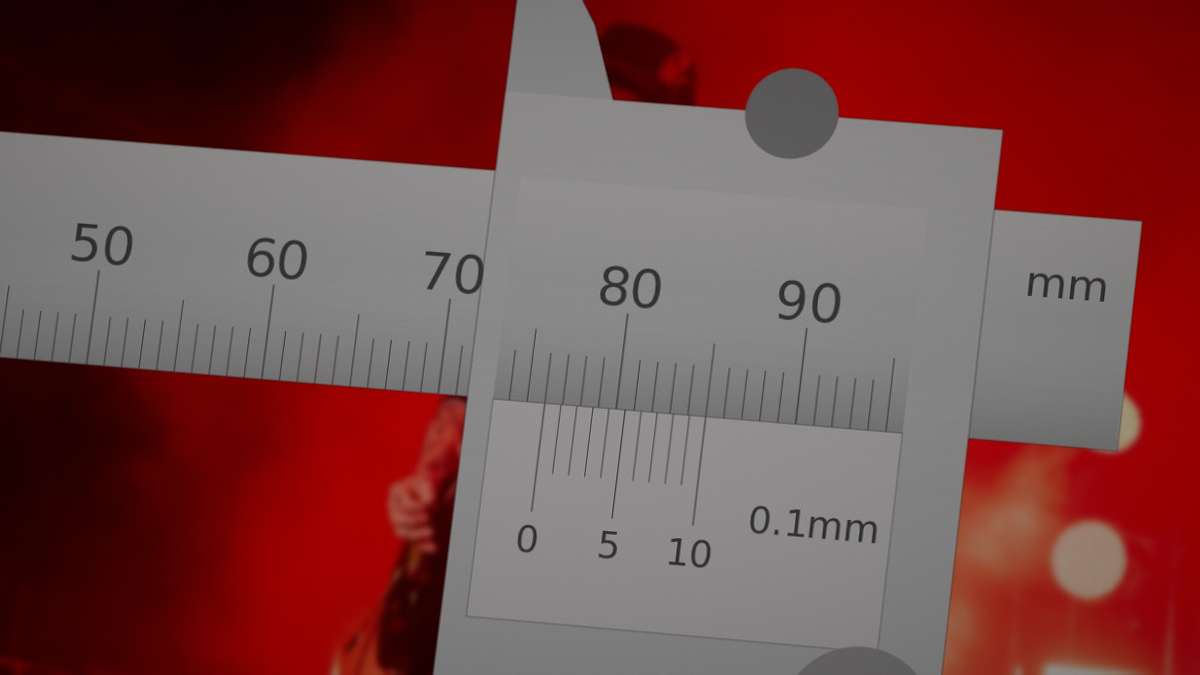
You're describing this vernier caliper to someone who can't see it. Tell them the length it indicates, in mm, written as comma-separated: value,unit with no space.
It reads 76.0,mm
